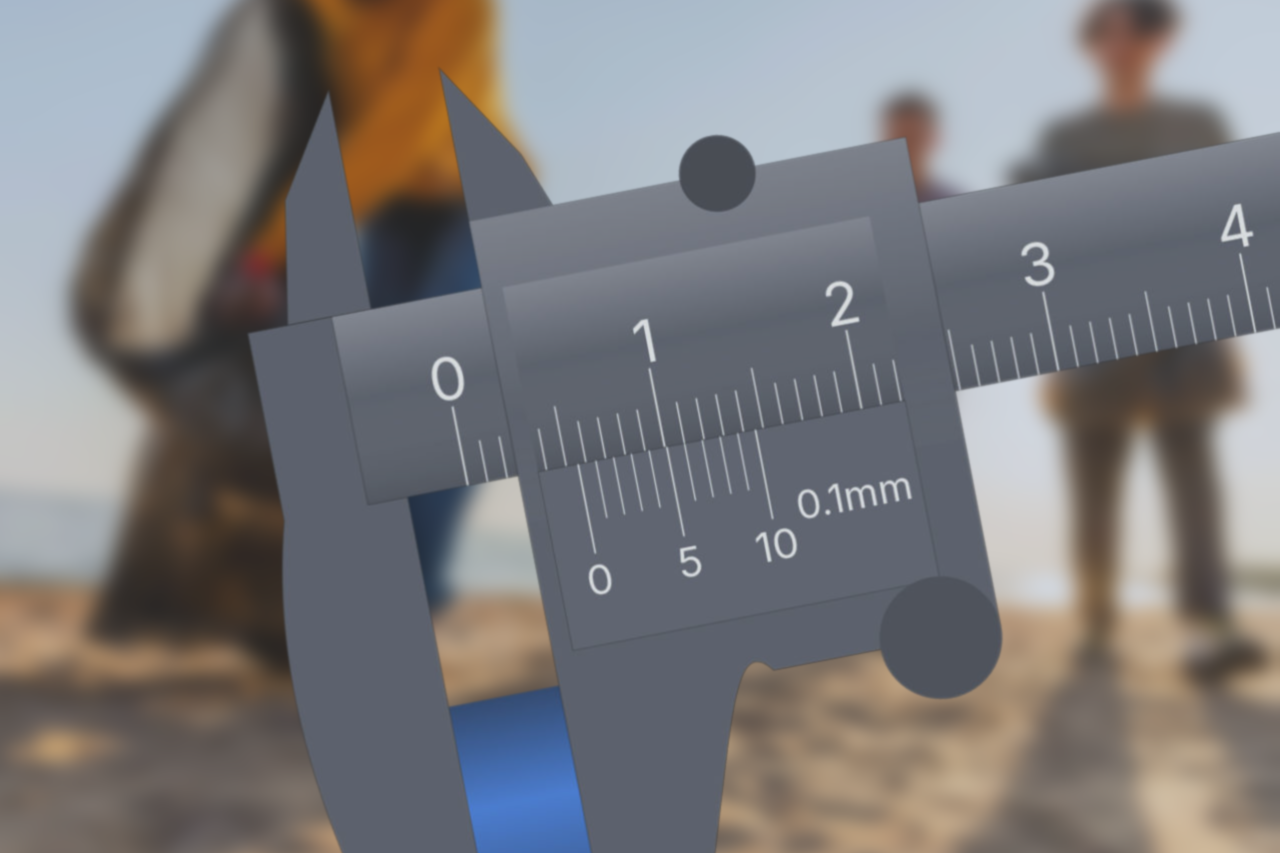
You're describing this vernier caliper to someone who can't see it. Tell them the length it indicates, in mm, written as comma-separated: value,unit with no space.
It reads 5.6,mm
